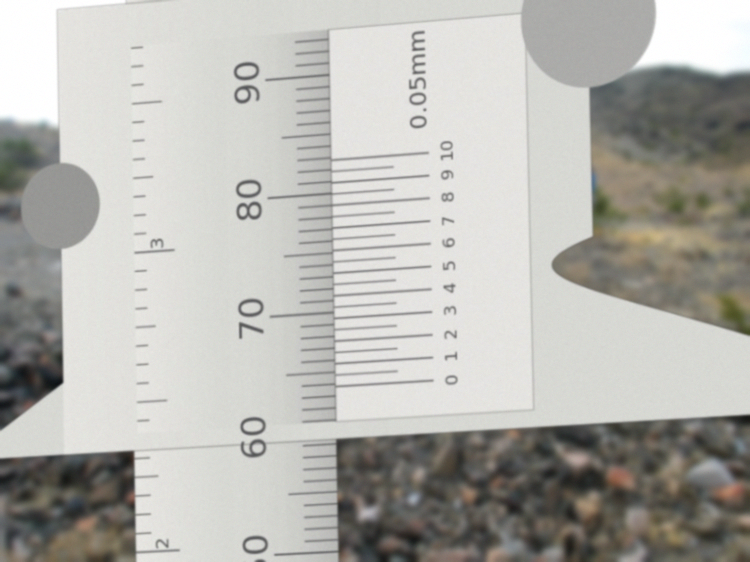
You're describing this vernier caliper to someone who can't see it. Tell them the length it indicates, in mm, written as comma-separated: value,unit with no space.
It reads 63.8,mm
